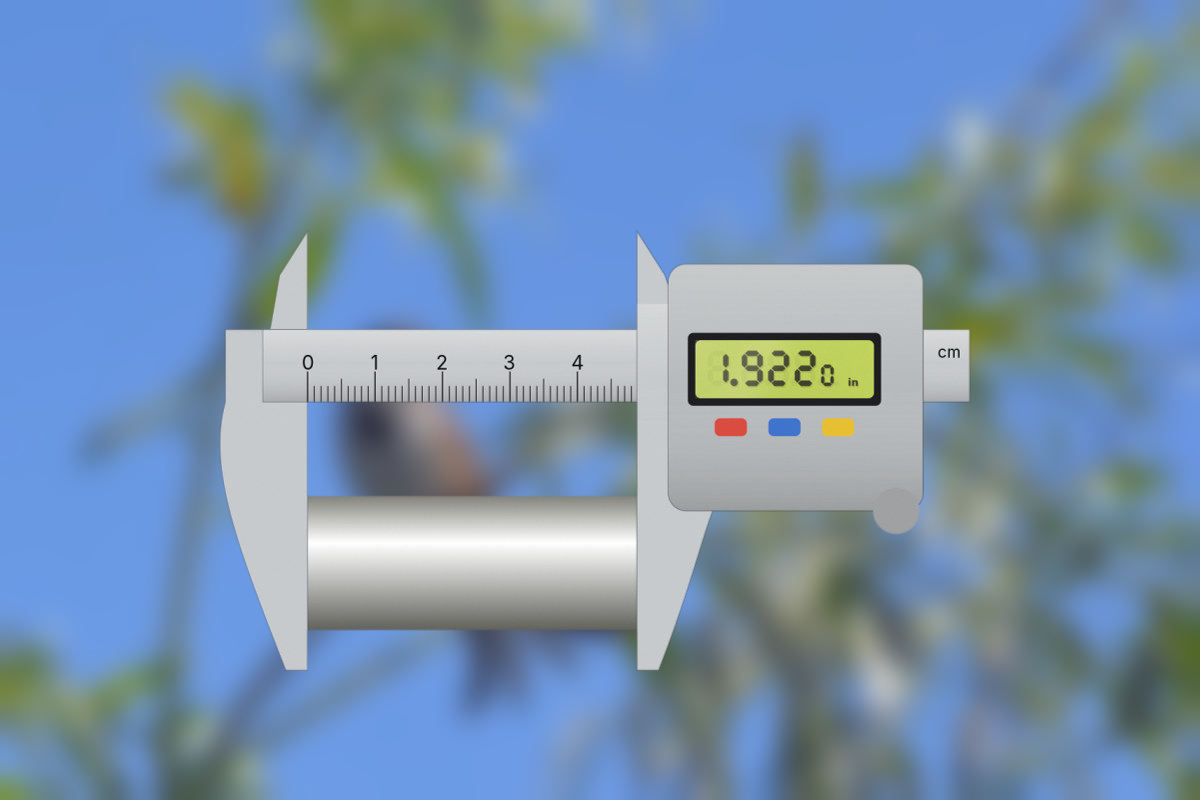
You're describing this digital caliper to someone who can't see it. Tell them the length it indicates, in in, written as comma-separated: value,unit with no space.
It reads 1.9220,in
